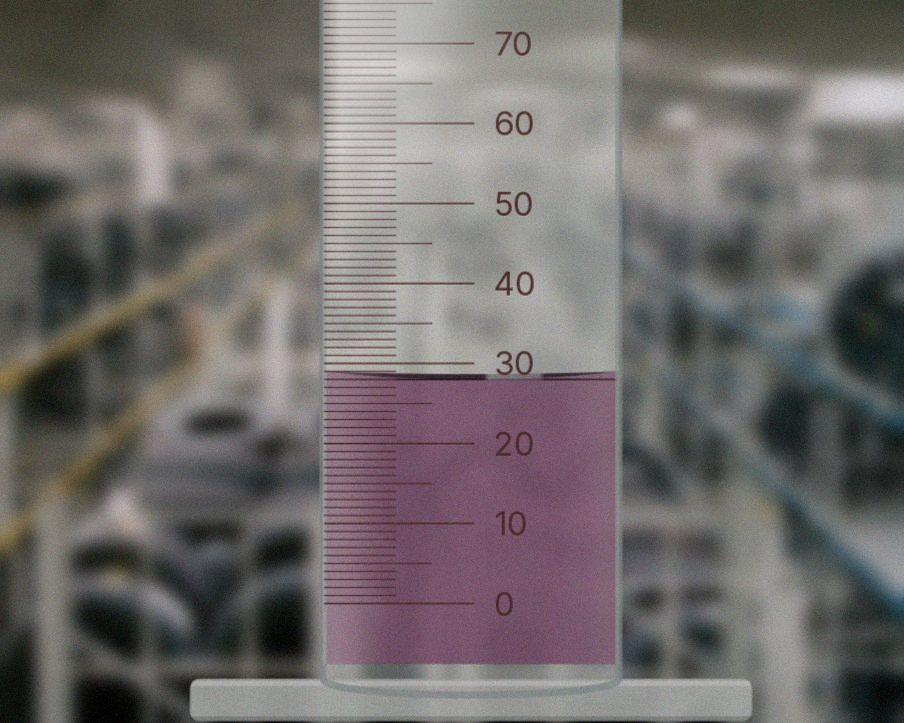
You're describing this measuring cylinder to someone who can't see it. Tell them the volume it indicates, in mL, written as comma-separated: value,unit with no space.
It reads 28,mL
